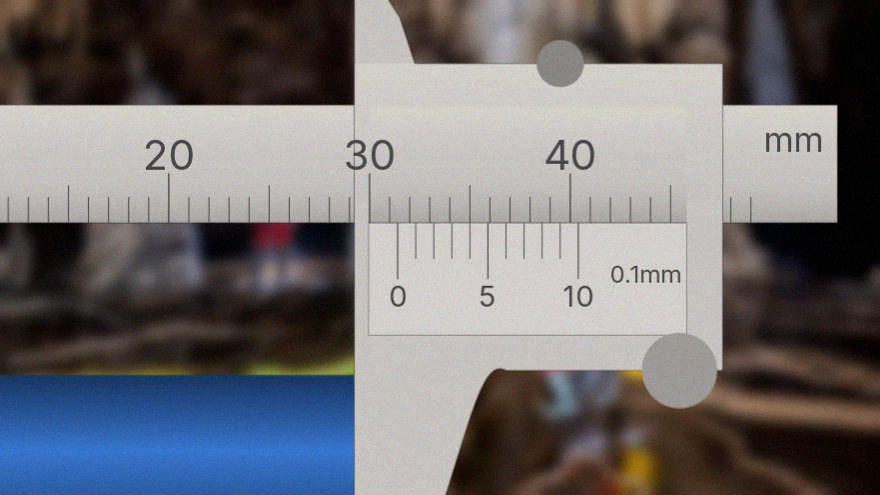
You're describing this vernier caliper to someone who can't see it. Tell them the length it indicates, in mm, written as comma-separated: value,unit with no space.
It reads 31.4,mm
